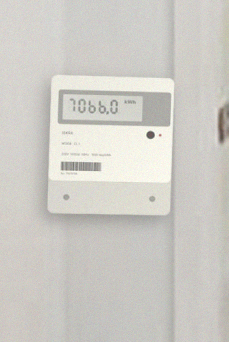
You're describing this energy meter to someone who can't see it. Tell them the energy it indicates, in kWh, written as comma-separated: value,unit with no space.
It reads 7066.0,kWh
